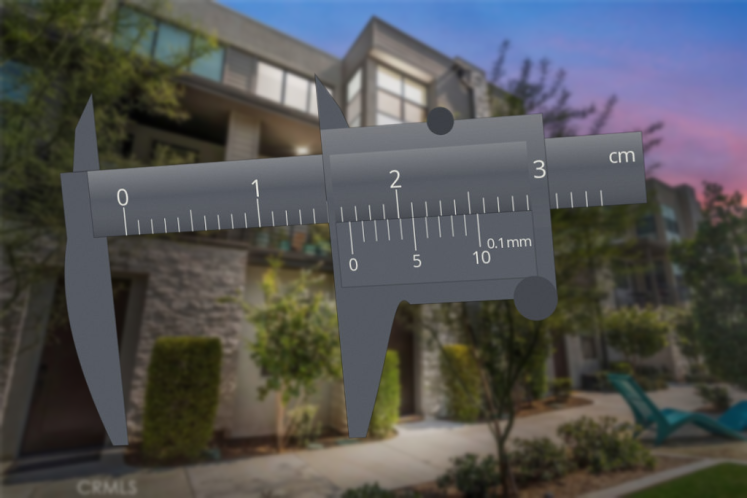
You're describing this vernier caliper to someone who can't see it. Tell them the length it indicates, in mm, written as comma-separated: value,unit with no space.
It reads 16.5,mm
